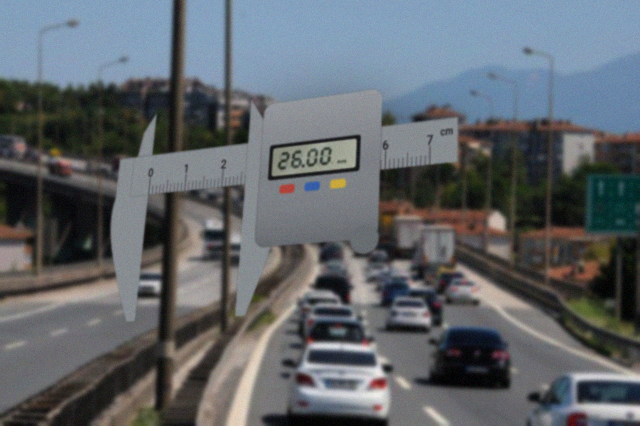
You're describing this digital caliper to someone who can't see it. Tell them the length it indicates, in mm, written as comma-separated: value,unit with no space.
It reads 26.00,mm
